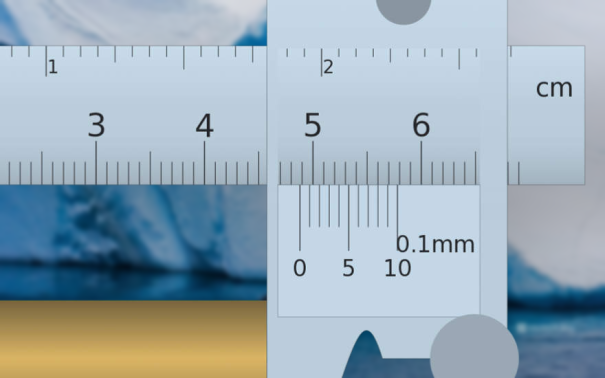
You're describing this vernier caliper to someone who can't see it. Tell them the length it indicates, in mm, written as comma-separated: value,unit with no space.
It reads 48.8,mm
